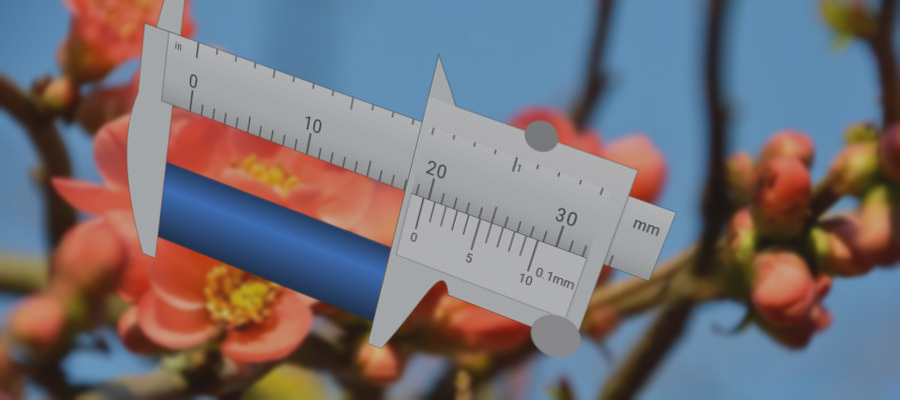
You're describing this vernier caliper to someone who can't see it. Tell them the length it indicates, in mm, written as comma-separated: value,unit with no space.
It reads 19.6,mm
